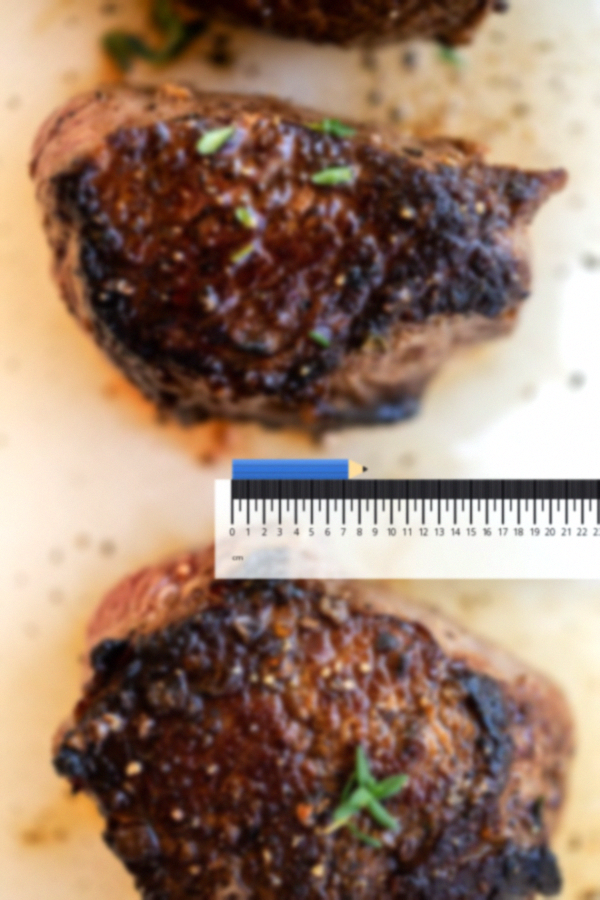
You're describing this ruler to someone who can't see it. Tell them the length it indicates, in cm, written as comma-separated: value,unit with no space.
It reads 8.5,cm
